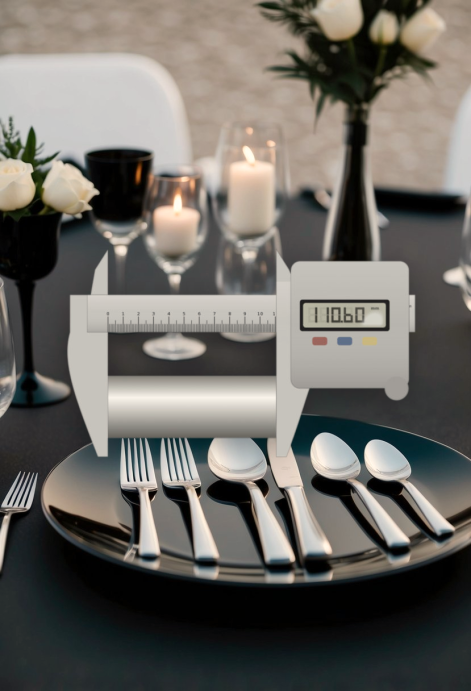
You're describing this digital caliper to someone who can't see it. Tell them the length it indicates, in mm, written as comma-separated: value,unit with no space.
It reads 110.60,mm
